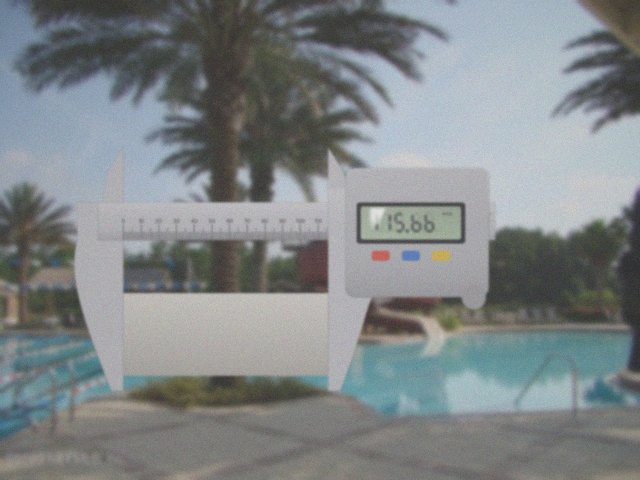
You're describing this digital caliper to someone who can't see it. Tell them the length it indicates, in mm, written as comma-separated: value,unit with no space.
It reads 115.66,mm
